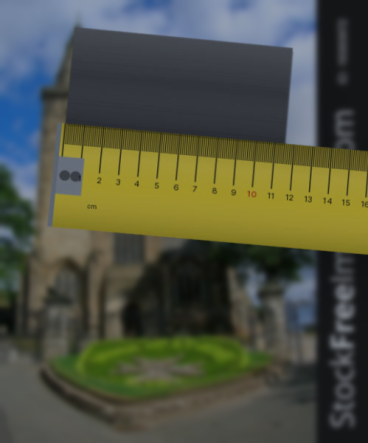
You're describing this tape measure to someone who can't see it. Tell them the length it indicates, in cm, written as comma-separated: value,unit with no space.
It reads 11.5,cm
